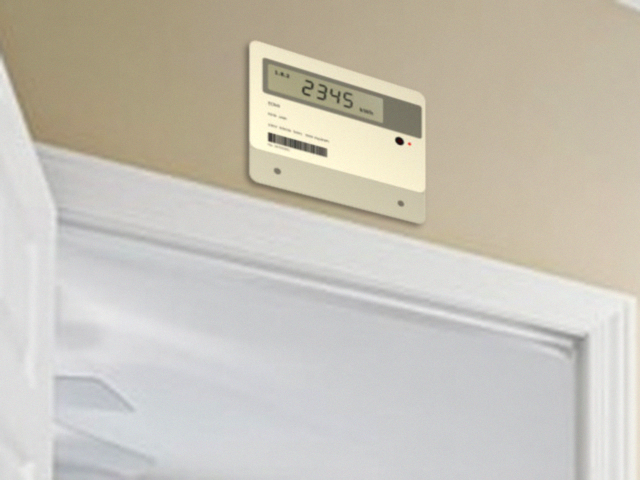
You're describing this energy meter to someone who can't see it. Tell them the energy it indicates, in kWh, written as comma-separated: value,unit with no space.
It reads 2345,kWh
